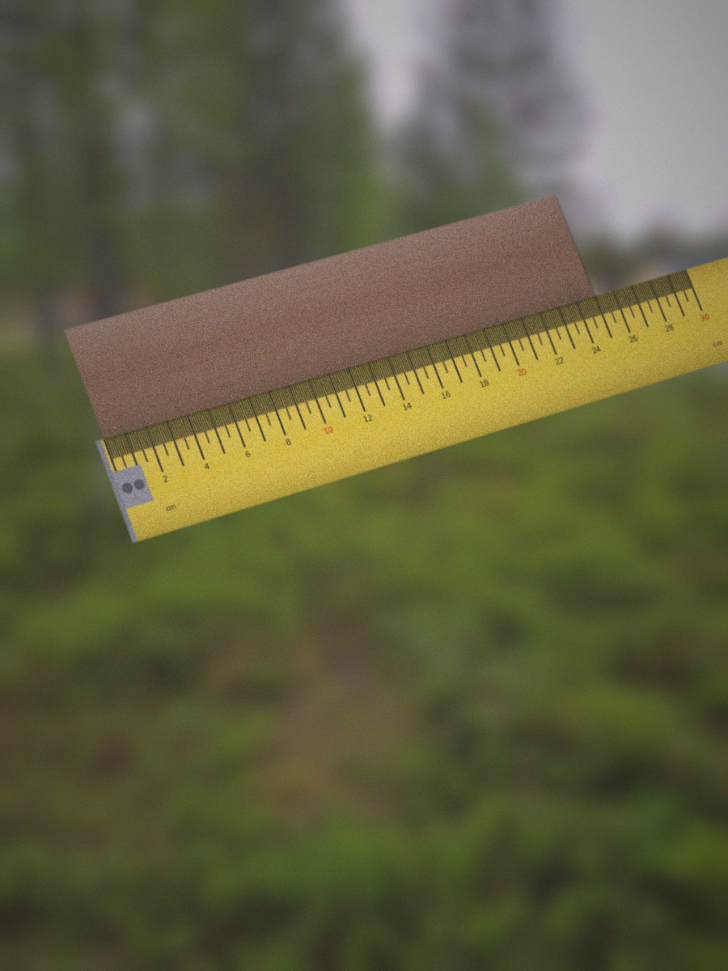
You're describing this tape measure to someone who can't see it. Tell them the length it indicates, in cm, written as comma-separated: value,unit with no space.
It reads 25,cm
